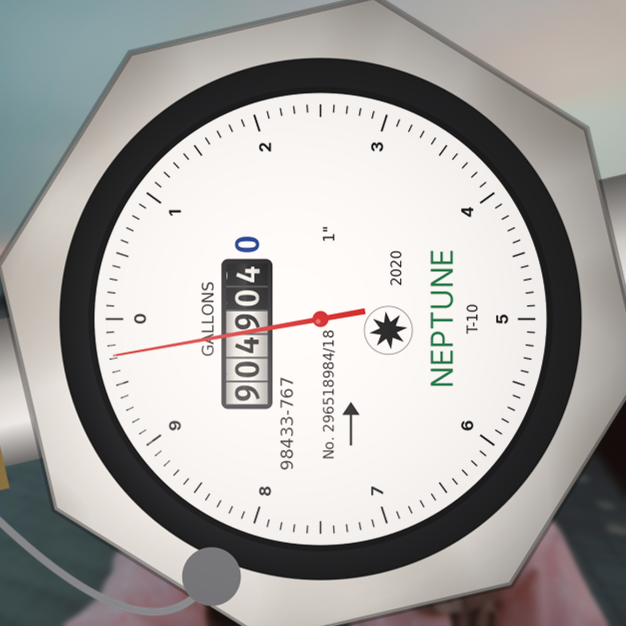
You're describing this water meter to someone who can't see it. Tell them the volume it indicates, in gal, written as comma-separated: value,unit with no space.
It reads 9049039.7,gal
